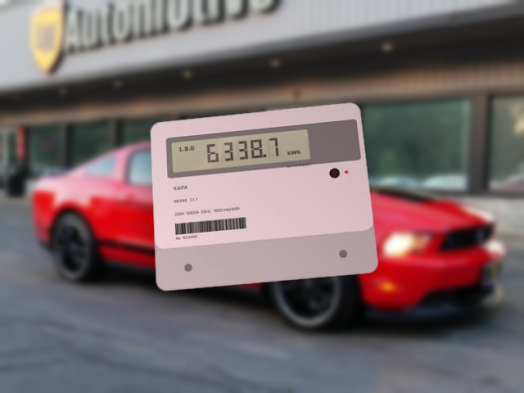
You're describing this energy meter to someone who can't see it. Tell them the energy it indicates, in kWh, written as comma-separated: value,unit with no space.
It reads 6338.7,kWh
